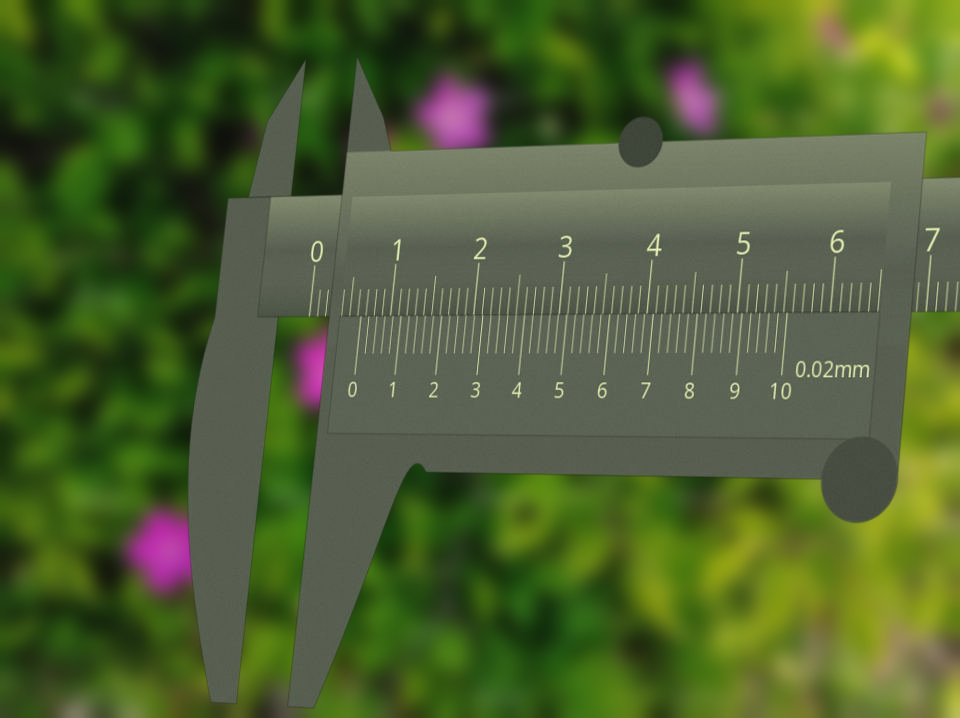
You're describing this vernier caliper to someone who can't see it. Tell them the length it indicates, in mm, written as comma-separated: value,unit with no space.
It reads 6.4,mm
